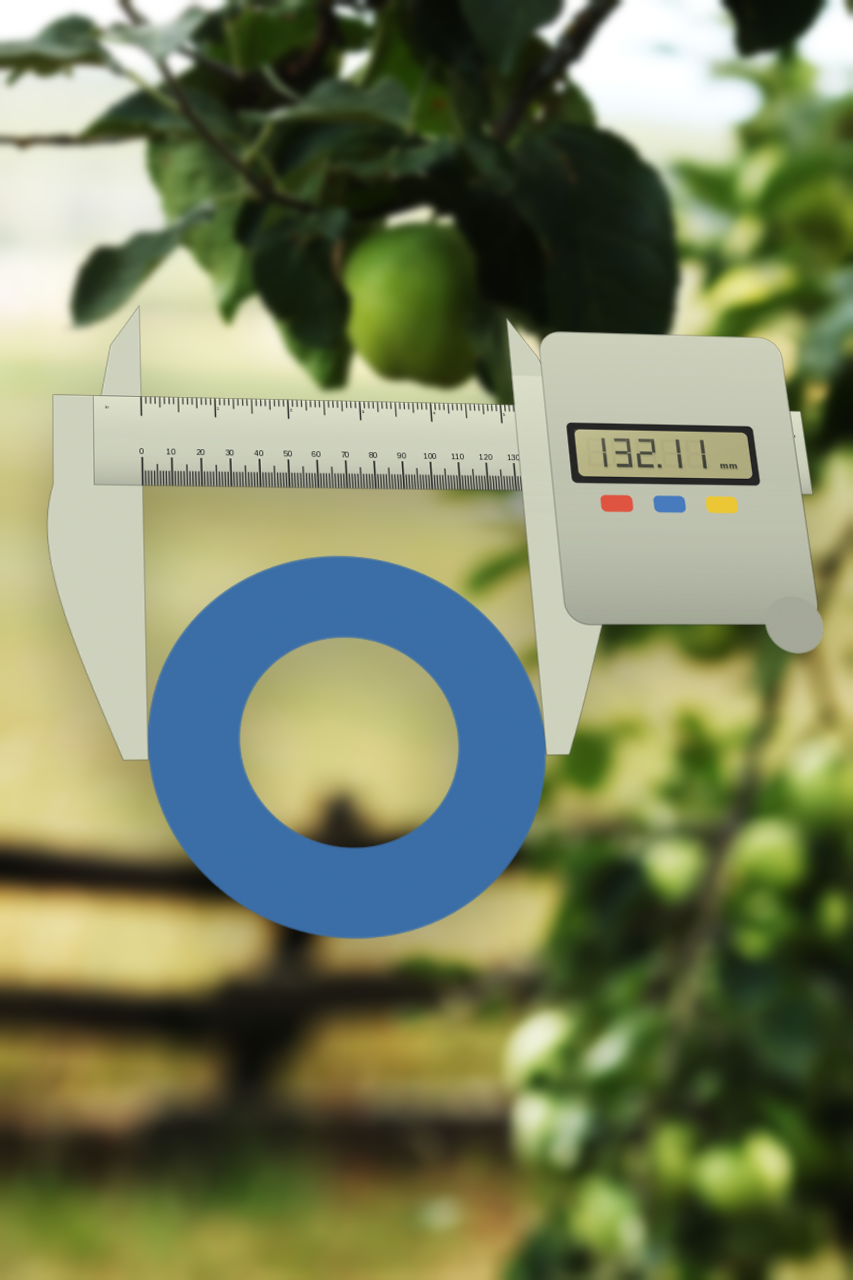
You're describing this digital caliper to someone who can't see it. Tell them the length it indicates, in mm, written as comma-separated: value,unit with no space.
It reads 132.11,mm
